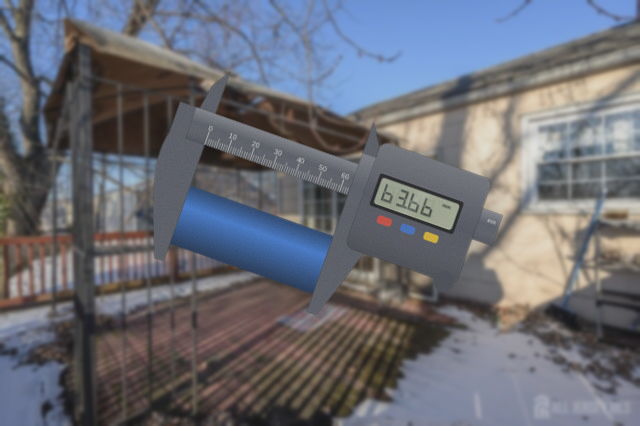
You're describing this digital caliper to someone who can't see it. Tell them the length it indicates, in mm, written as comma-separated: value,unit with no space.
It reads 63.66,mm
